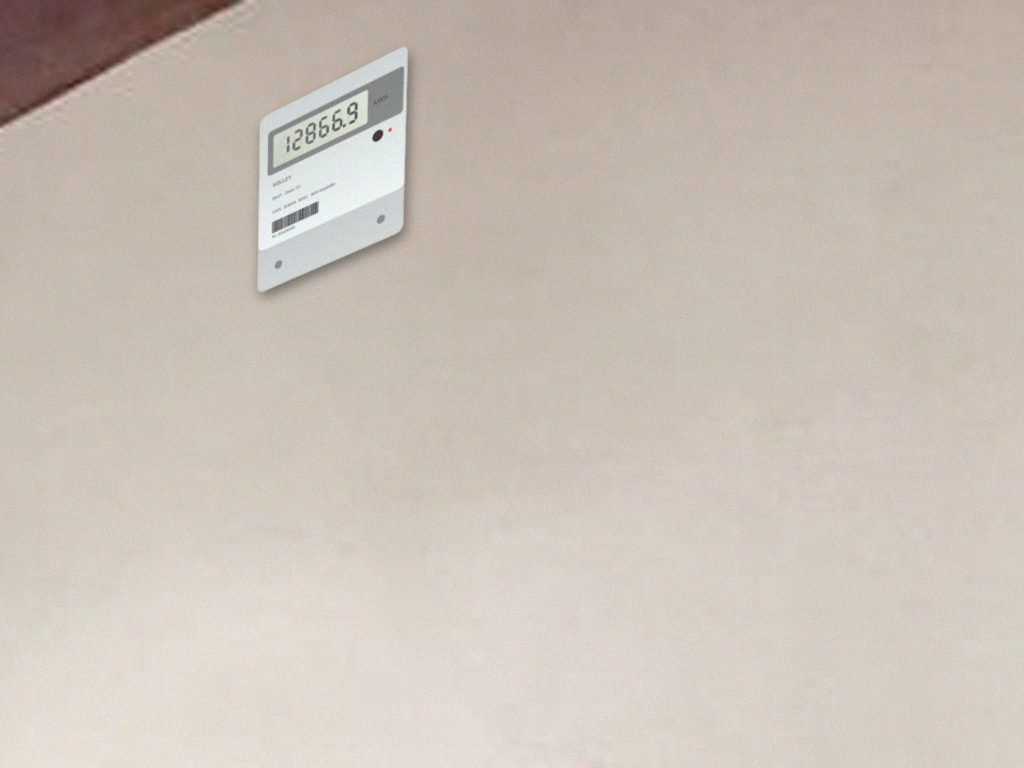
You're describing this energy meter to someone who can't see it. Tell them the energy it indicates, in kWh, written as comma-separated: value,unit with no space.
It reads 12866.9,kWh
